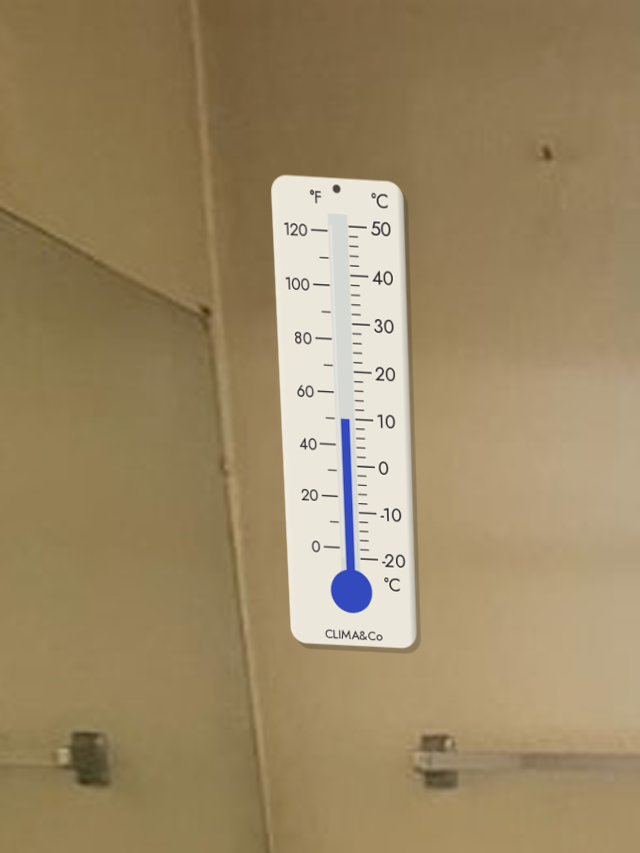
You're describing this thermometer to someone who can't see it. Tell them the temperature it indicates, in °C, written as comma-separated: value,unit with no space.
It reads 10,°C
